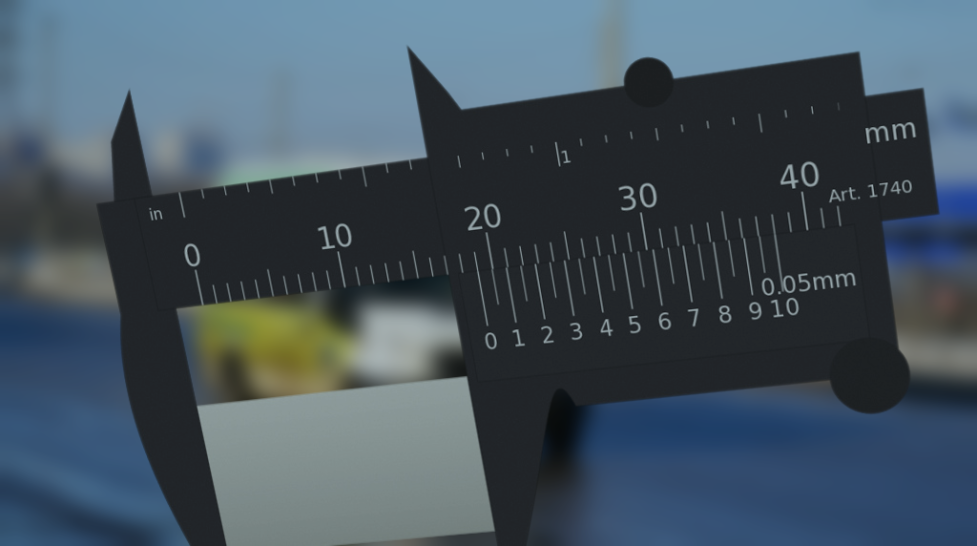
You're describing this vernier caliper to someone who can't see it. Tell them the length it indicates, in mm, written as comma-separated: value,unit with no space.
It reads 19.0,mm
